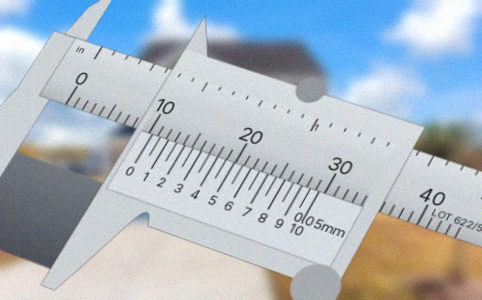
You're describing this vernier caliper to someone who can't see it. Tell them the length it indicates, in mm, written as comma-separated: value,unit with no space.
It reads 10.4,mm
